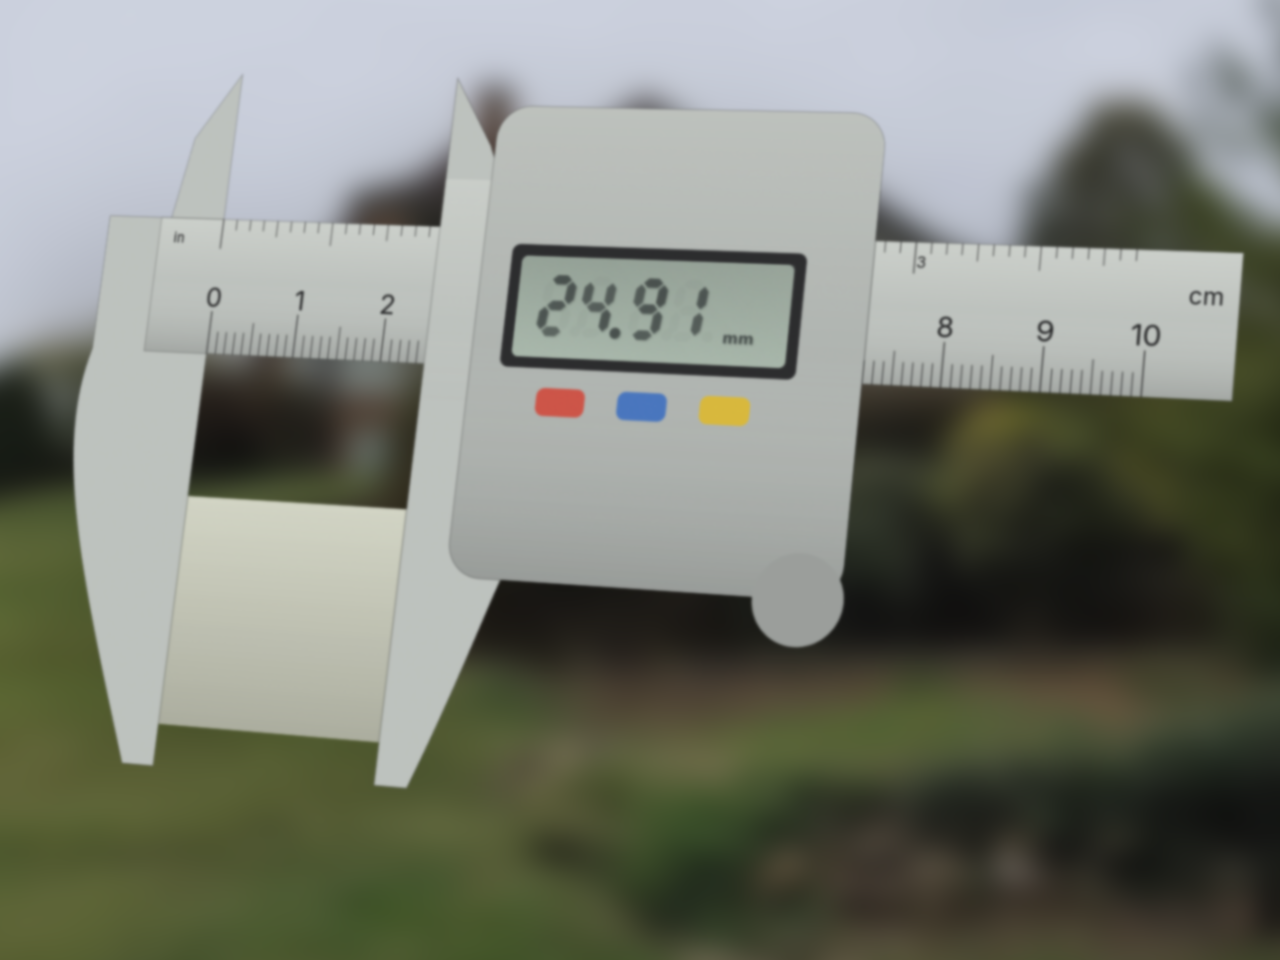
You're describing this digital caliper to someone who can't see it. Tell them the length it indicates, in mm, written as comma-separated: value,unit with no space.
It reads 24.91,mm
